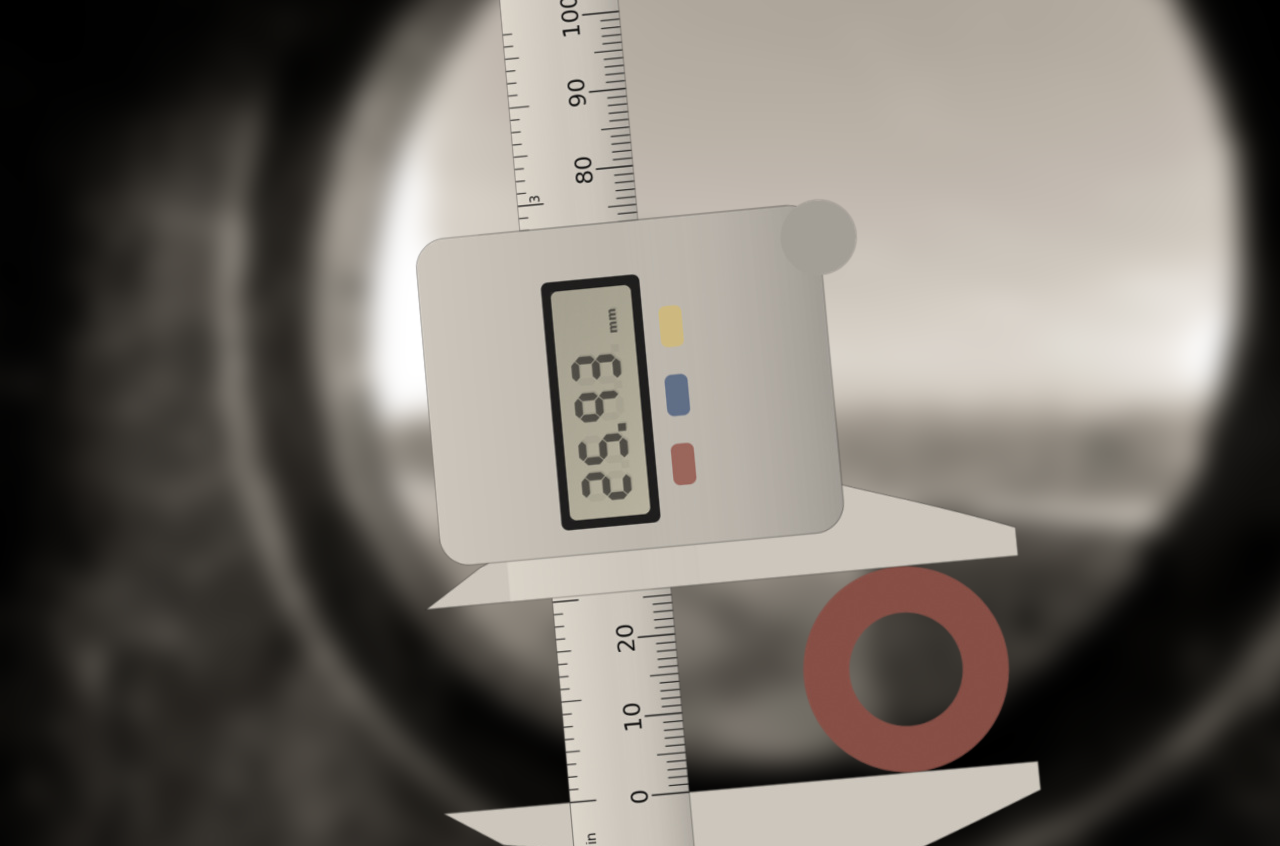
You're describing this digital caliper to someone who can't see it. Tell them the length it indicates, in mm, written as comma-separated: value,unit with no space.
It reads 25.93,mm
